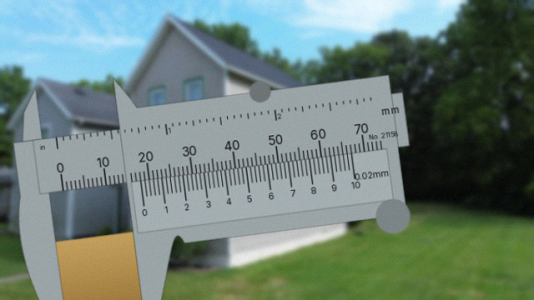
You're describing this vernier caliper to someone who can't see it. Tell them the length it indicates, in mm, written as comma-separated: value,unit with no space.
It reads 18.0,mm
